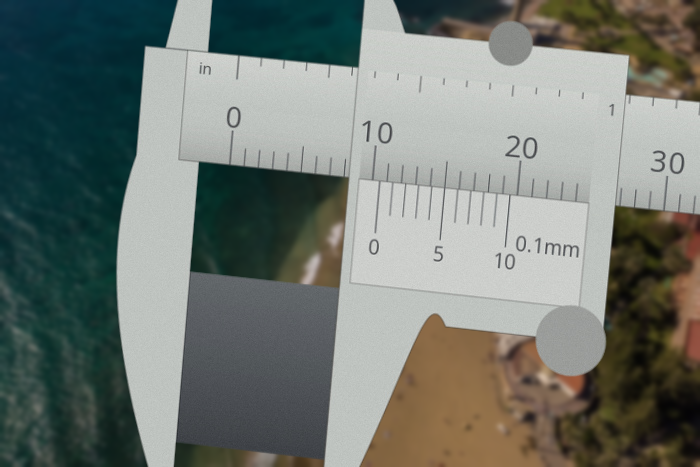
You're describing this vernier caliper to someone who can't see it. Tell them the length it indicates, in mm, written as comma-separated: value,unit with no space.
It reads 10.5,mm
